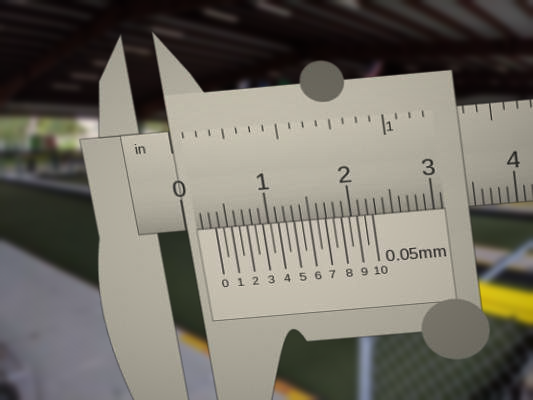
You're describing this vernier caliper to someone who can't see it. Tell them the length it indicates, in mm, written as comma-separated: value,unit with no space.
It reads 3.6,mm
